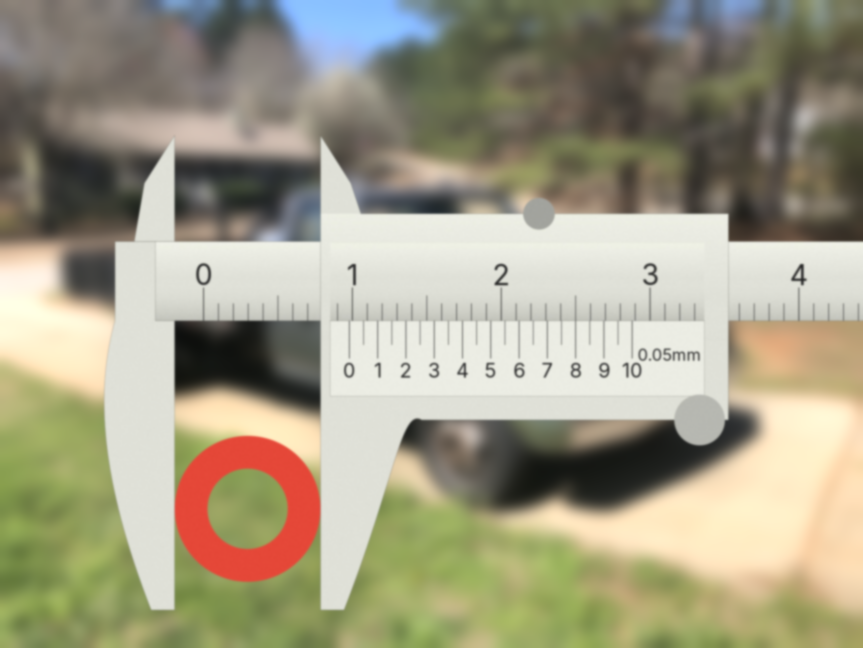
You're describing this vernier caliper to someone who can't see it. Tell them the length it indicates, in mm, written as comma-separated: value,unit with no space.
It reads 9.8,mm
